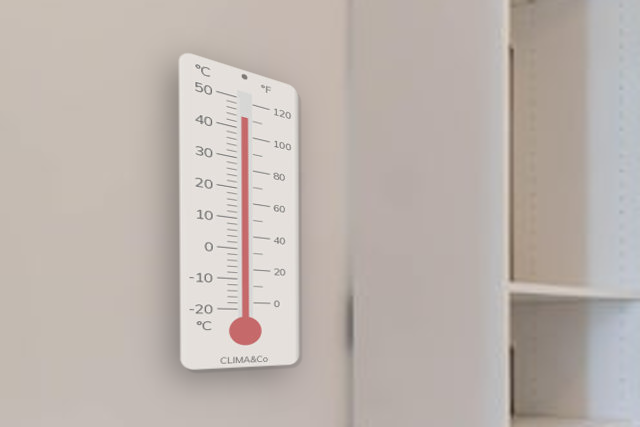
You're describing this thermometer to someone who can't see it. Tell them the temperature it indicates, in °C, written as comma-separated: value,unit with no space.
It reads 44,°C
